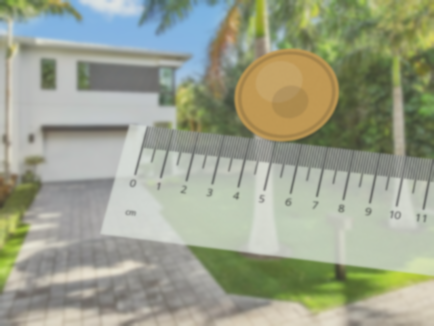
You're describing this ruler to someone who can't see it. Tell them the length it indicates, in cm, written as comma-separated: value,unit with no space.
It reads 4,cm
